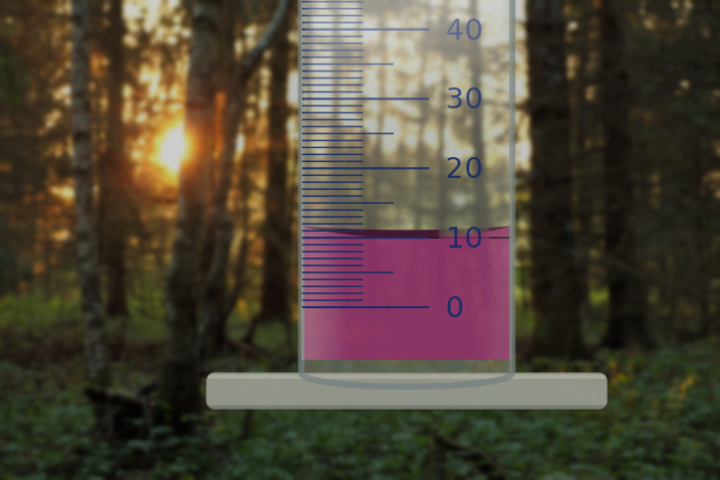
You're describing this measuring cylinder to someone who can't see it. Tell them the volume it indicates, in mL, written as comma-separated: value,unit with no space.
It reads 10,mL
